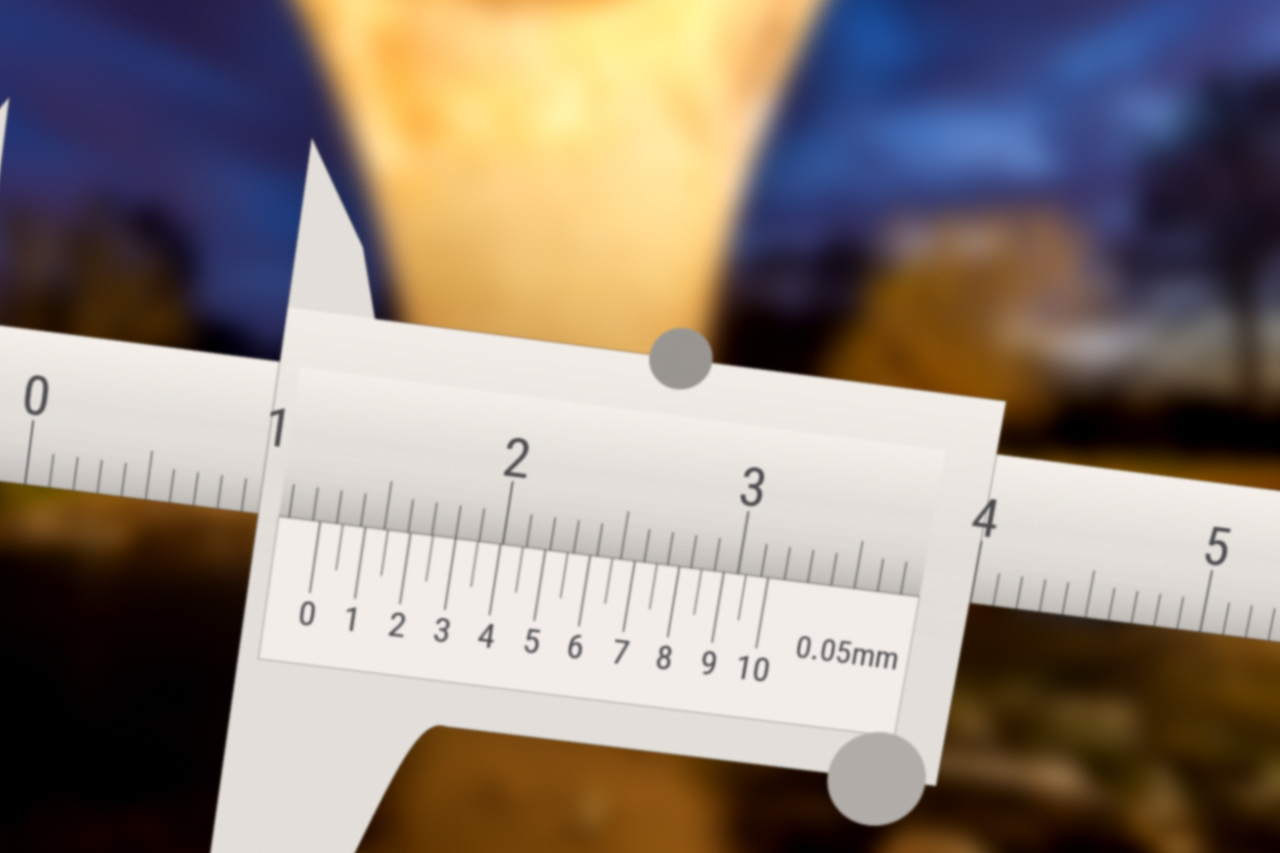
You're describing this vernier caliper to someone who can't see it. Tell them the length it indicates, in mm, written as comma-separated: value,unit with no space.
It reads 12.3,mm
